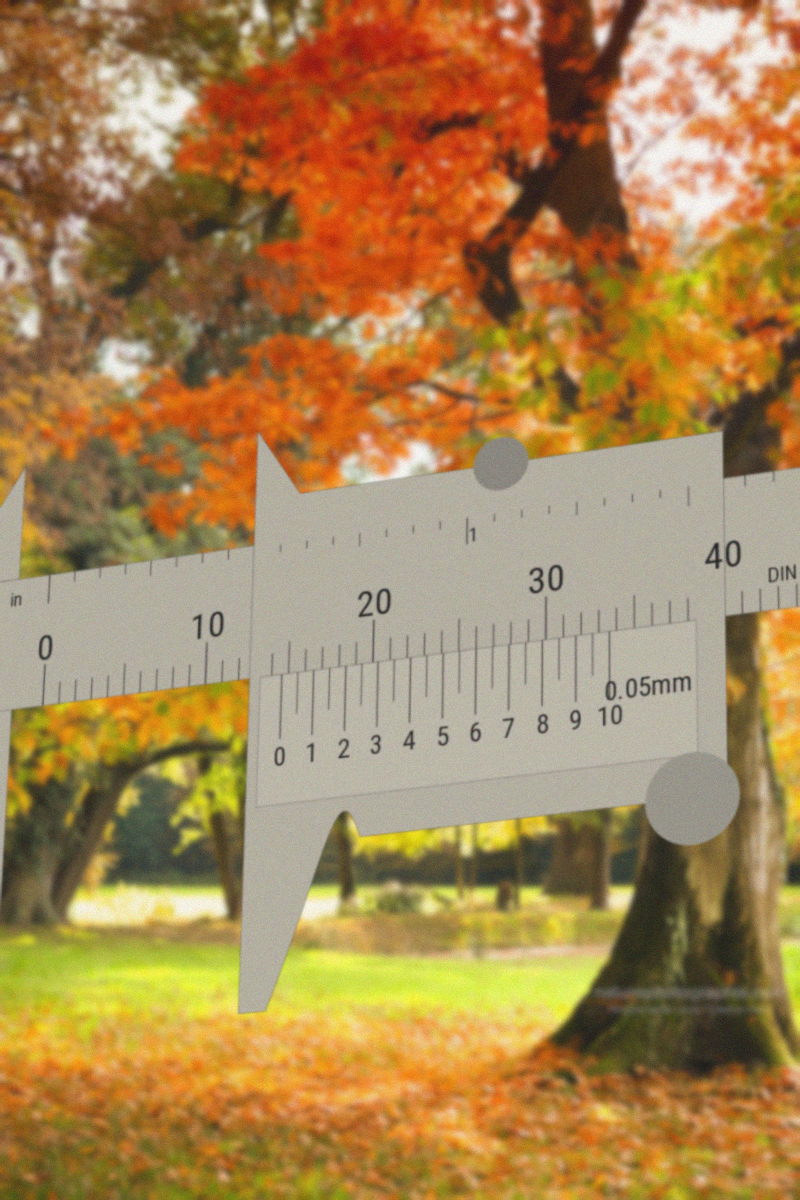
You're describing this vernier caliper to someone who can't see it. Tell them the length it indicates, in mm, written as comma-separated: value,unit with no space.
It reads 14.6,mm
